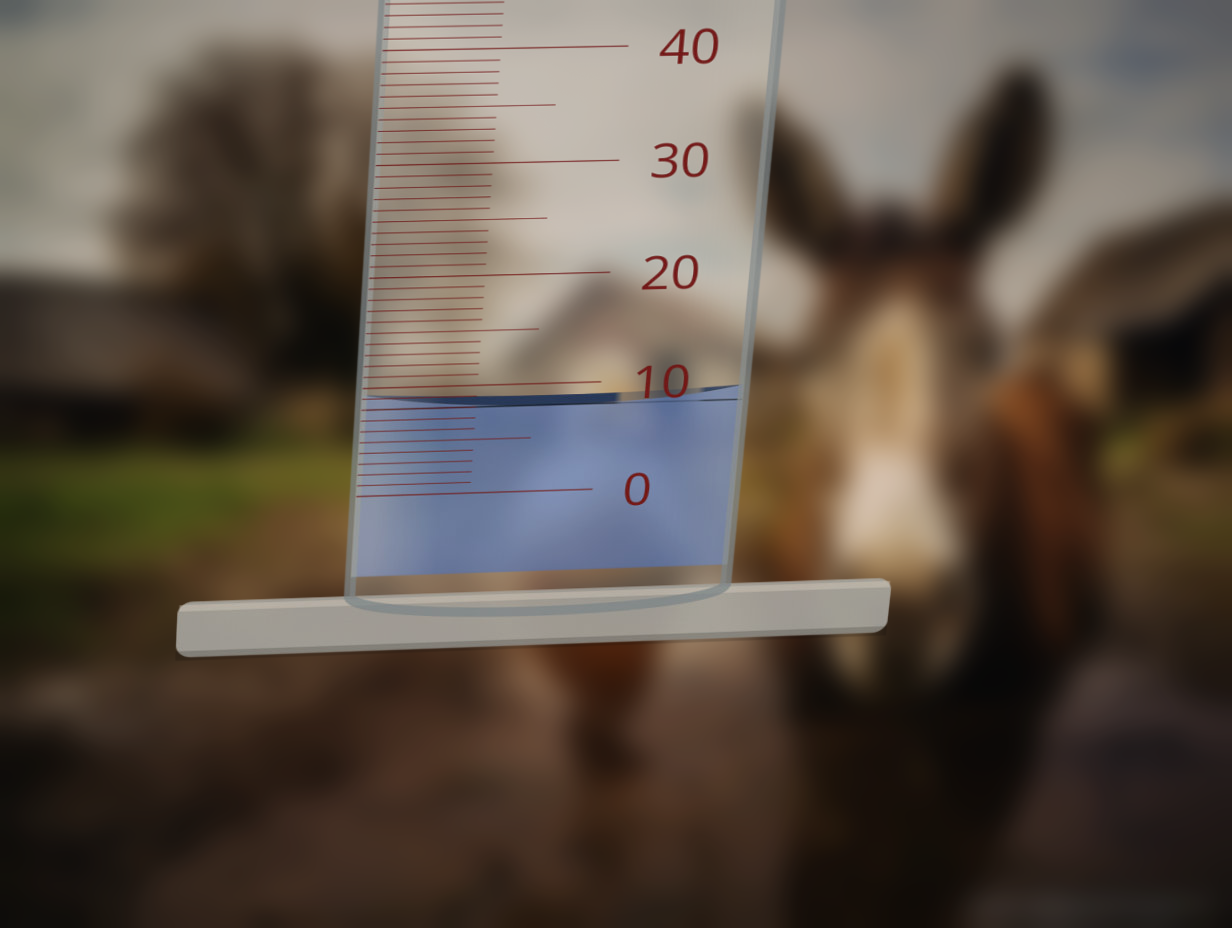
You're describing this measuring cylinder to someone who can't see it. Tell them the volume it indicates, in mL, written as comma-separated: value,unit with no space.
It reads 8,mL
